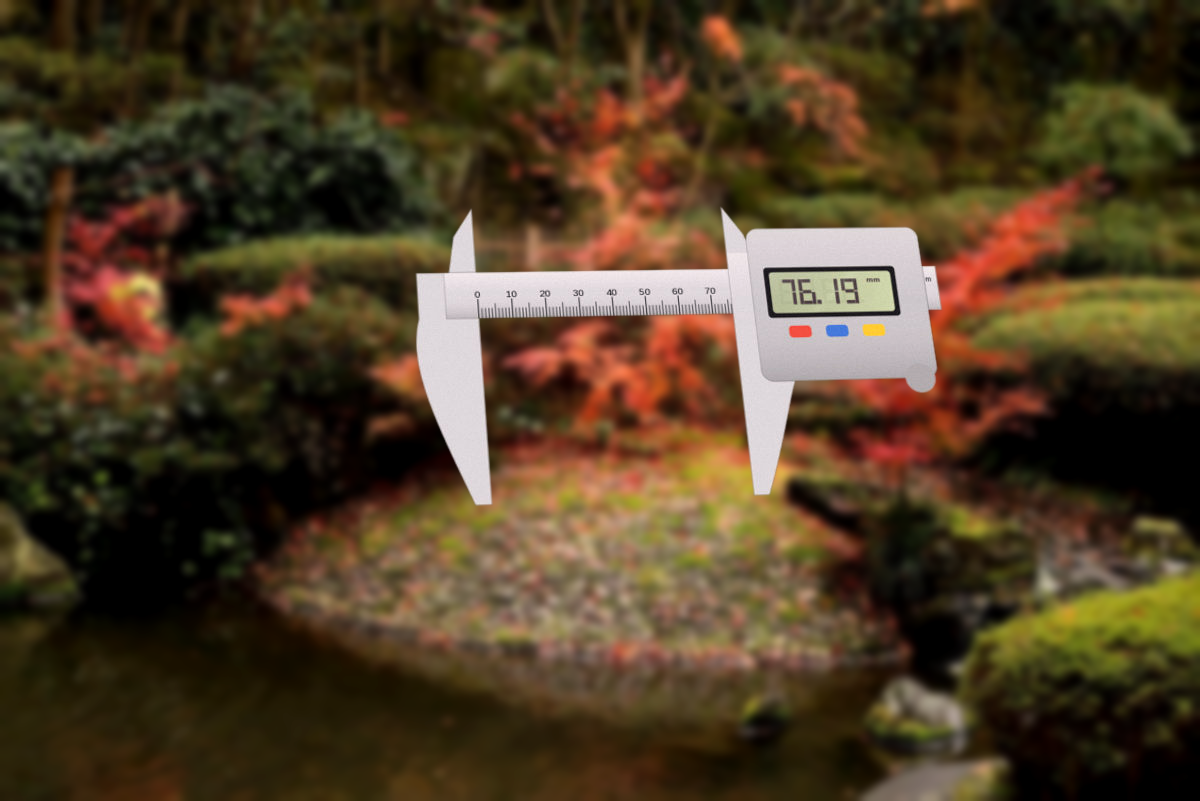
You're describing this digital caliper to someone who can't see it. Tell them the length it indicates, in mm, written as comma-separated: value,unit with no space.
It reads 76.19,mm
